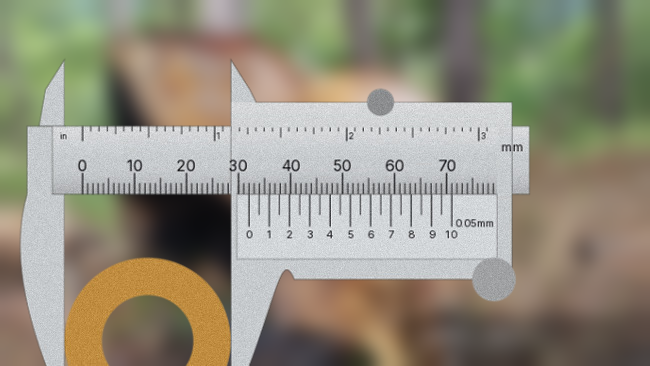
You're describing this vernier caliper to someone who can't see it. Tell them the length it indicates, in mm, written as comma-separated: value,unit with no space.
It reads 32.0,mm
